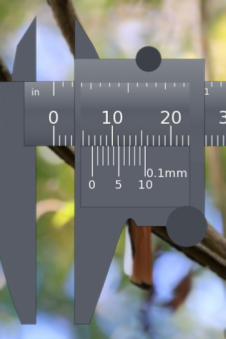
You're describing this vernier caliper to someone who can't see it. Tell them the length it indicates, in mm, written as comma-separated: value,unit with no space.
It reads 6.6,mm
